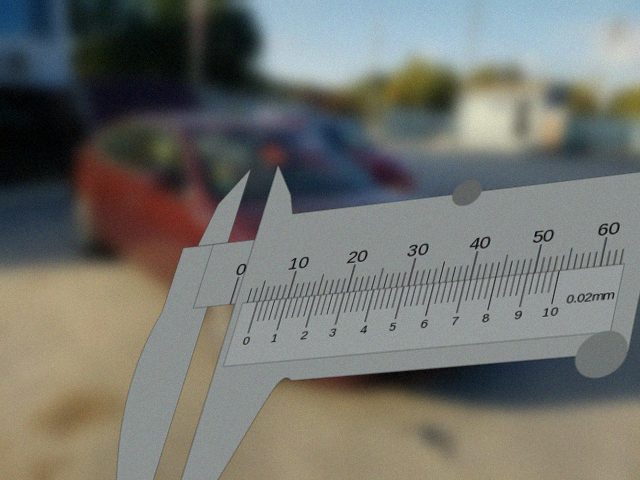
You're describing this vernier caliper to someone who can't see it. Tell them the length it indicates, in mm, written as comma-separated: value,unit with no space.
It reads 4.8,mm
